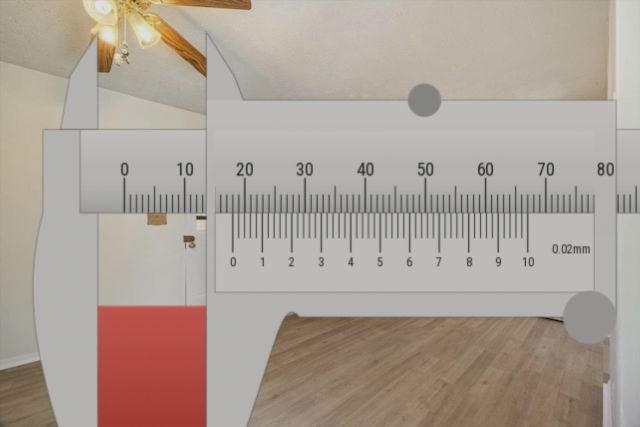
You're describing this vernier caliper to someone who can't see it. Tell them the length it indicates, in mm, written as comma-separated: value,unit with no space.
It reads 18.0,mm
